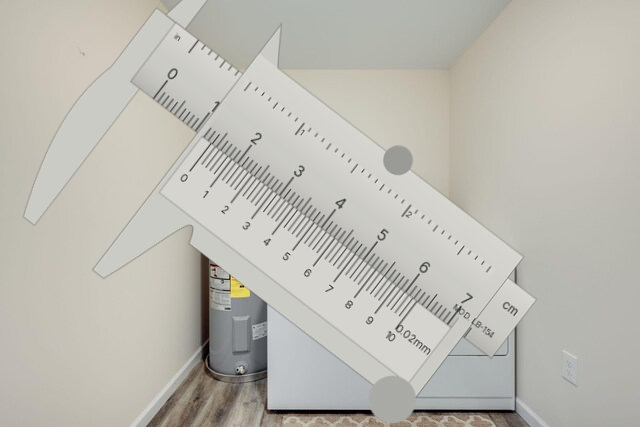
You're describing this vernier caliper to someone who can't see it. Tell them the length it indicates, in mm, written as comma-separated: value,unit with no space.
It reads 13.8,mm
